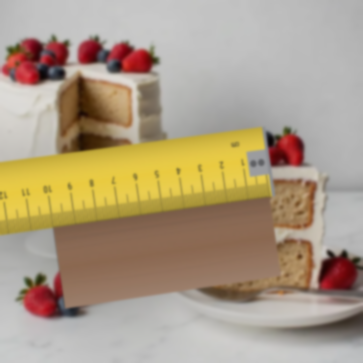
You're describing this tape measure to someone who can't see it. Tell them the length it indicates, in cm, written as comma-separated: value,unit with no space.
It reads 10,cm
